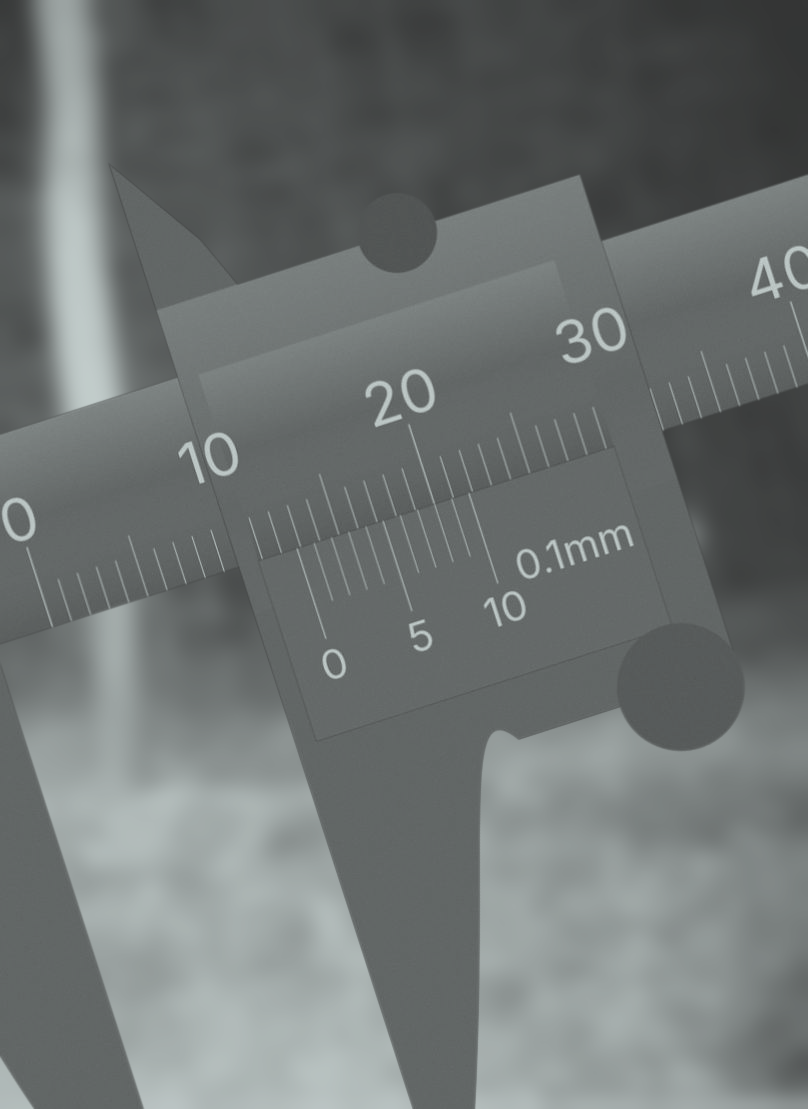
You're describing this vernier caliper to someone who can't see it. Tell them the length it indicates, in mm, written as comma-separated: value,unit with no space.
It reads 12.8,mm
